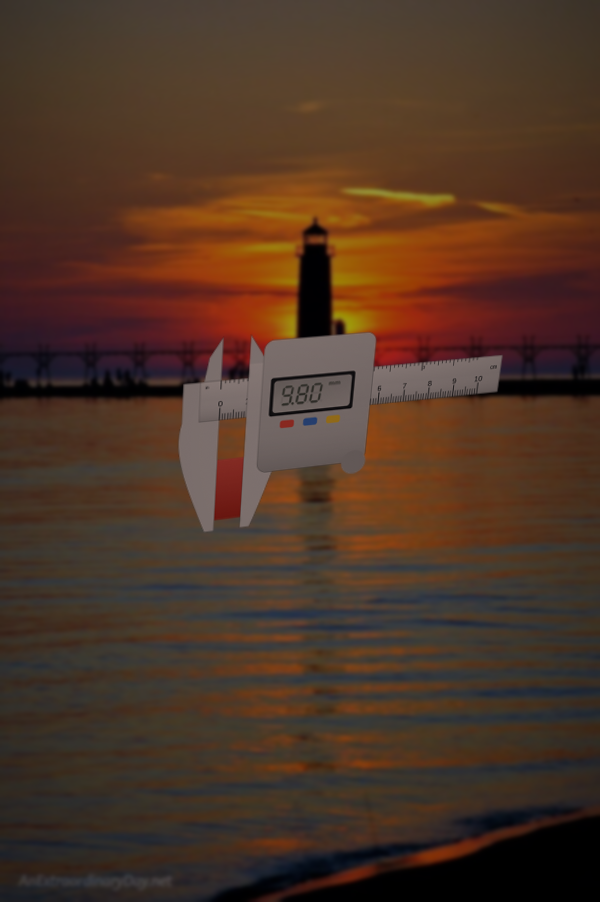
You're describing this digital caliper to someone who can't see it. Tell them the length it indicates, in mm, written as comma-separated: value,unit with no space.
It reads 9.80,mm
